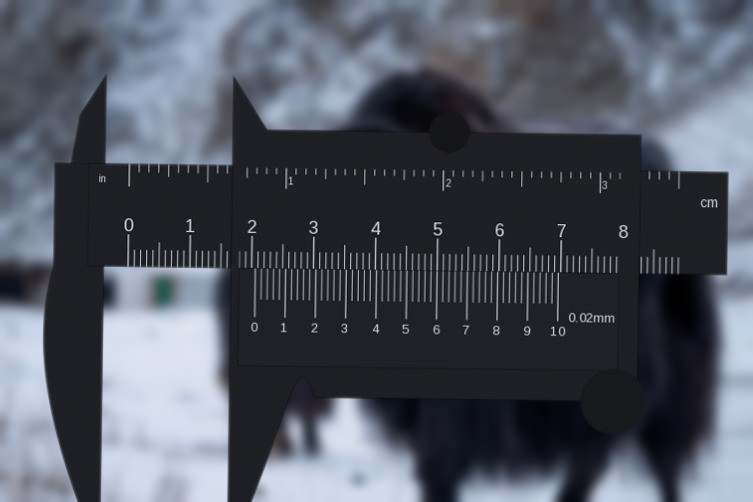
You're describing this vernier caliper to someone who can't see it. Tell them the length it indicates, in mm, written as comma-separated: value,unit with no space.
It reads 20.6,mm
